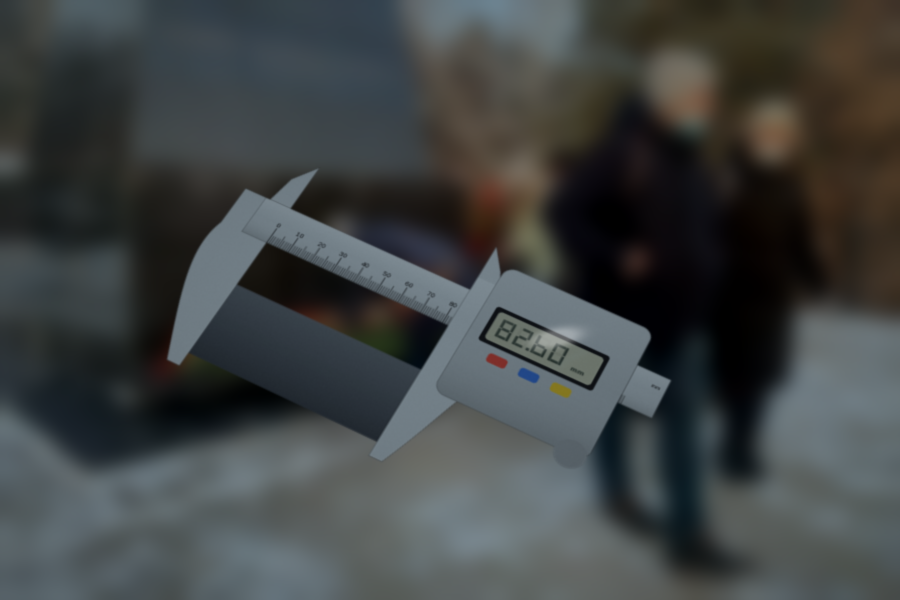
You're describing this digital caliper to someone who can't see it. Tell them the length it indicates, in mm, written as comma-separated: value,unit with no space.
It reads 82.60,mm
